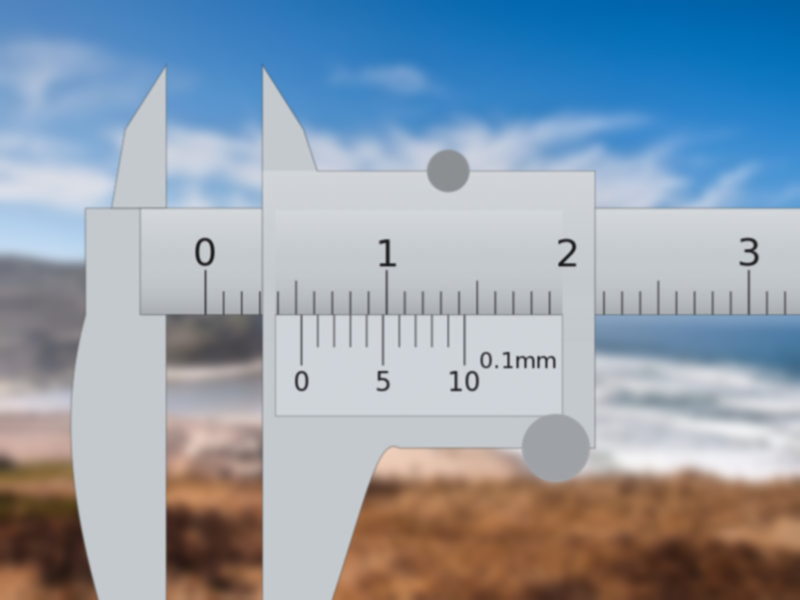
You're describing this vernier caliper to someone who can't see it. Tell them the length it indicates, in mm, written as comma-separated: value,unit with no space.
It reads 5.3,mm
